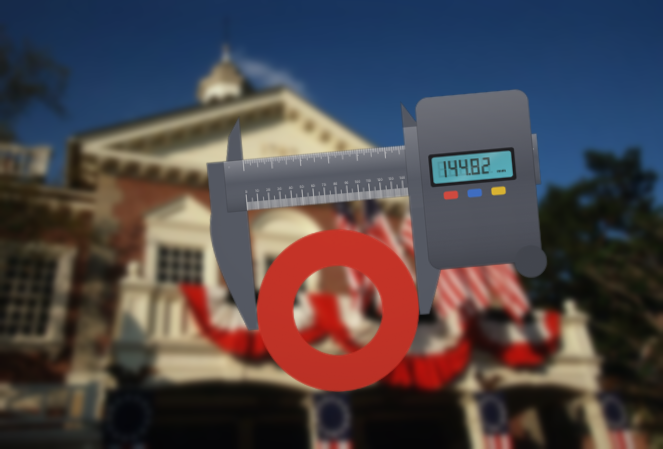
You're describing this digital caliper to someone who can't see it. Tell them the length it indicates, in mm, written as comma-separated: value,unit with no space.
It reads 144.82,mm
